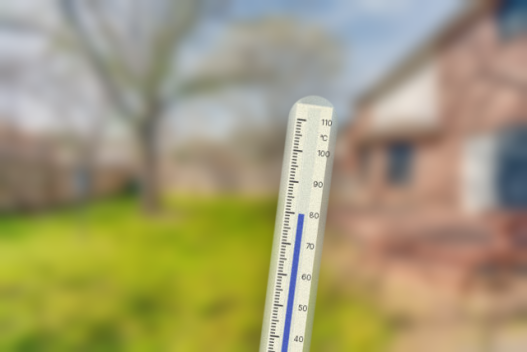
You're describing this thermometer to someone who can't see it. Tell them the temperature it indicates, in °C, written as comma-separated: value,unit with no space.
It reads 80,°C
